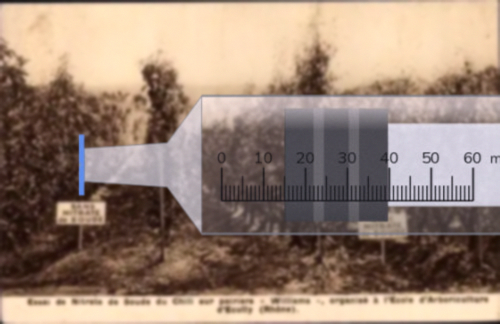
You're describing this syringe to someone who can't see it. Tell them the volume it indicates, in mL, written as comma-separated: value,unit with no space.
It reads 15,mL
